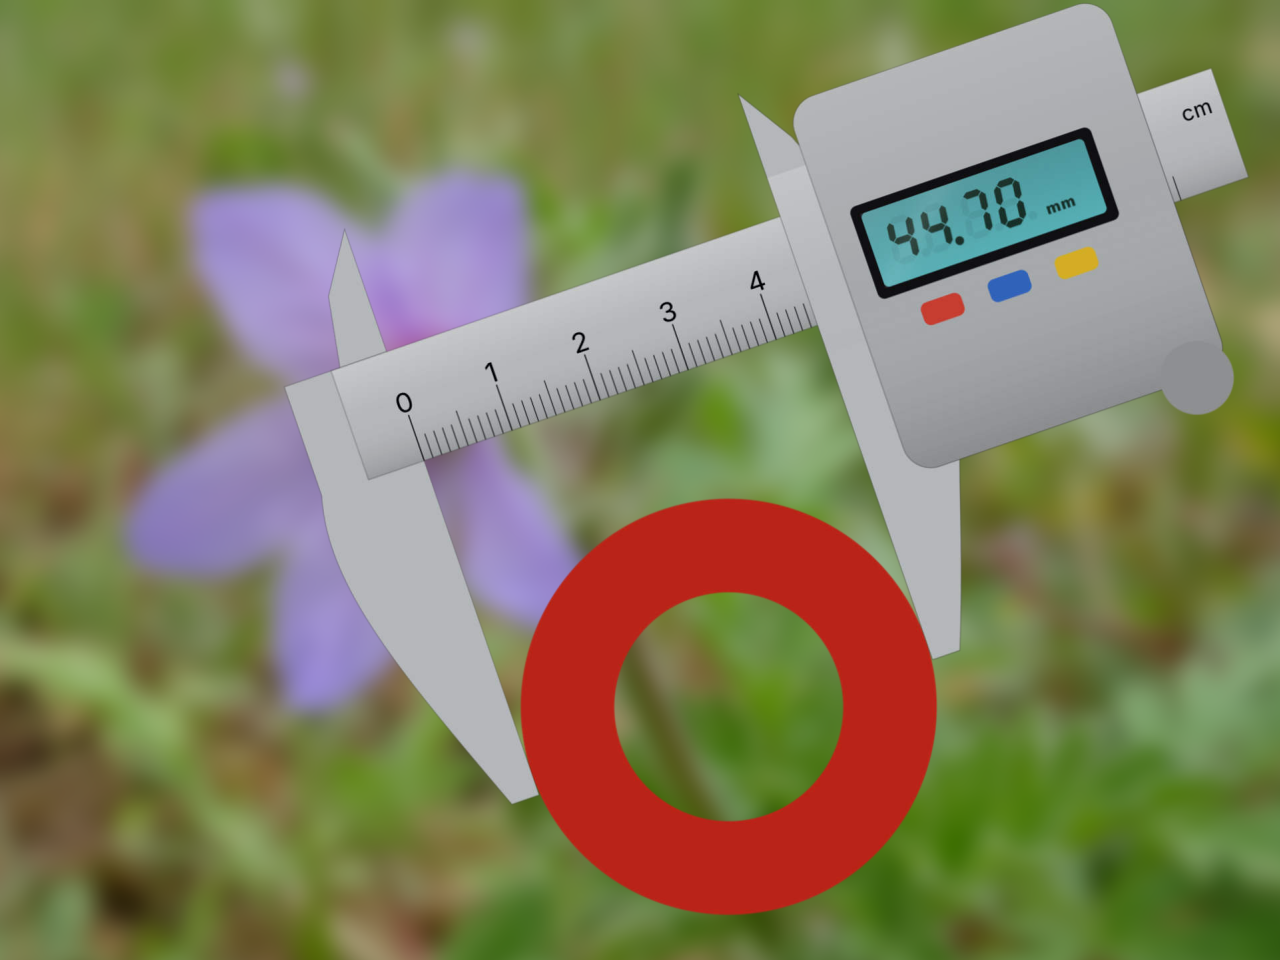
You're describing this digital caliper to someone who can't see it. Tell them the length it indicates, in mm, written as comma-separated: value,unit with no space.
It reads 44.70,mm
